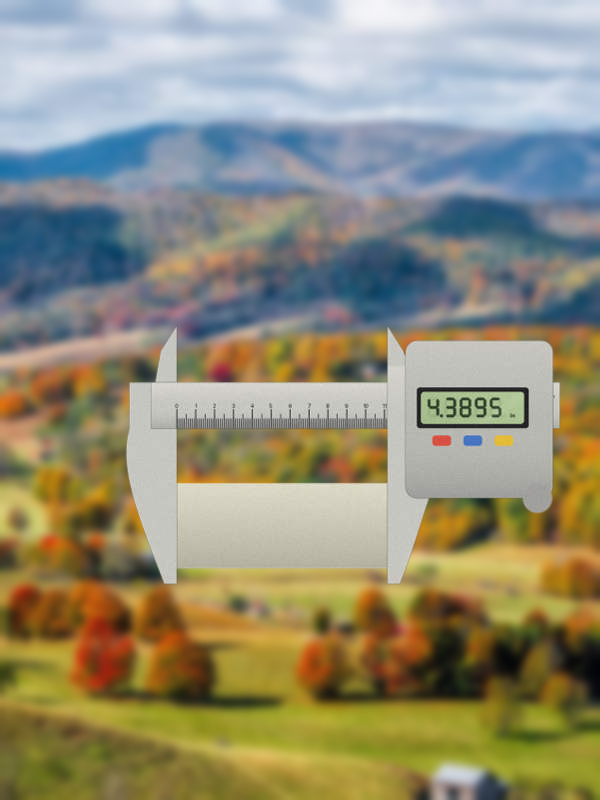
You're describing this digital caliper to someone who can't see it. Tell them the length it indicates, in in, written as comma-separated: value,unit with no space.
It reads 4.3895,in
